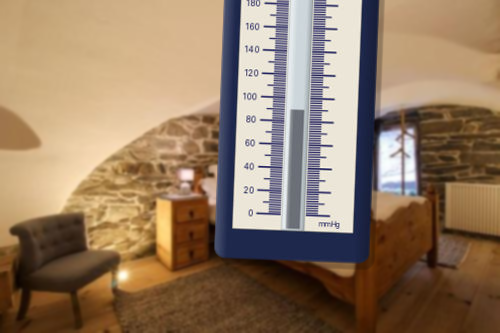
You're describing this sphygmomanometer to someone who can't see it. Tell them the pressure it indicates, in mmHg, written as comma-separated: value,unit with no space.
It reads 90,mmHg
